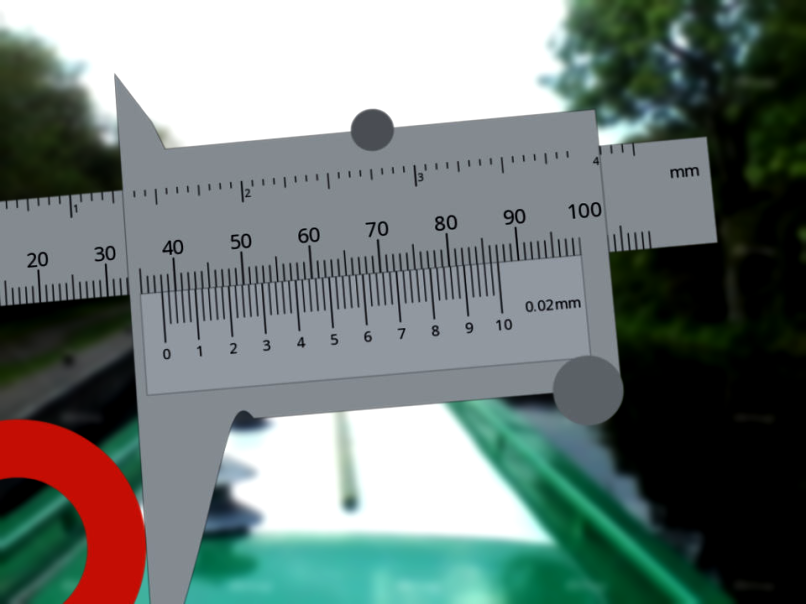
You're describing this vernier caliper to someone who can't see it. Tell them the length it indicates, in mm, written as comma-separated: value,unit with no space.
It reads 38.0,mm
